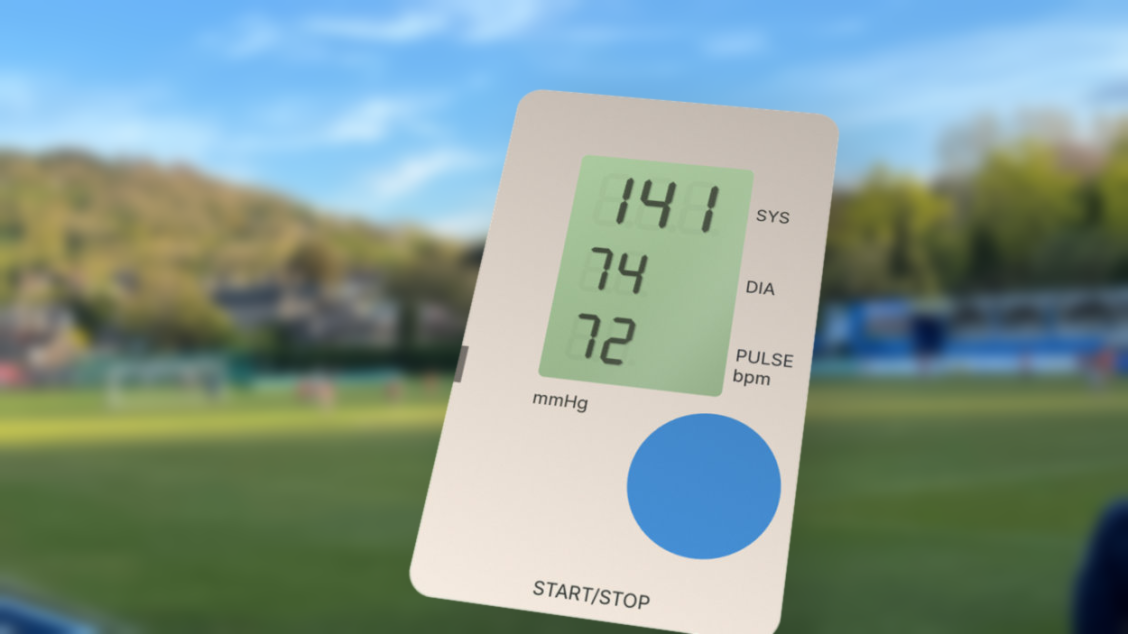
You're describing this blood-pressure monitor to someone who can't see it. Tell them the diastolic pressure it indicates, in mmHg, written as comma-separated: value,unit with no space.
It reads 74,mmHg
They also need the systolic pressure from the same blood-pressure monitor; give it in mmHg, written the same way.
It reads 141,mmHg
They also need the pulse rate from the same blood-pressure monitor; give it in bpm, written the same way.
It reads 72,bpm
